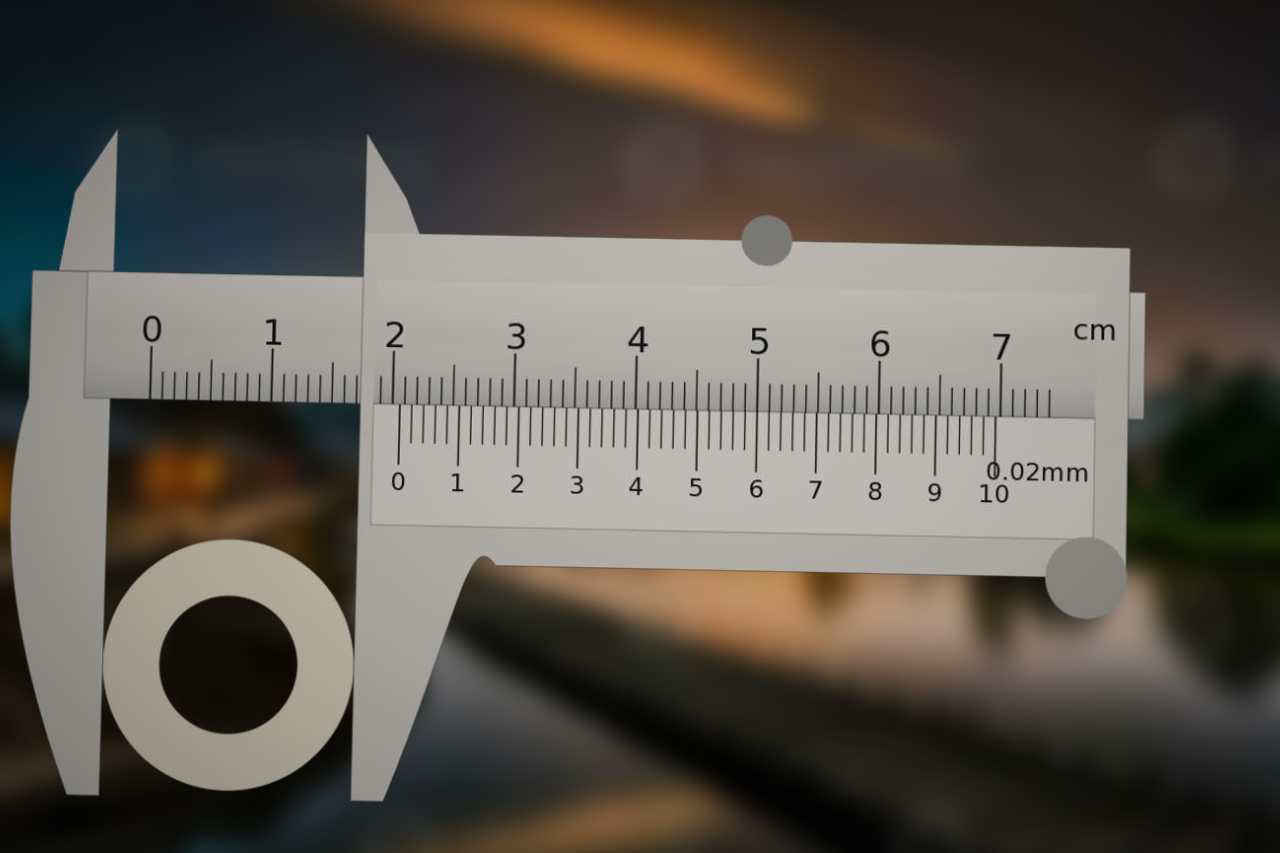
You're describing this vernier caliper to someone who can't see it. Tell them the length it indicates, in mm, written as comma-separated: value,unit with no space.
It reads 20.6,mm
